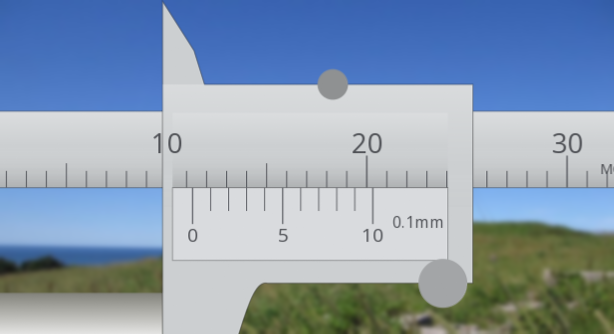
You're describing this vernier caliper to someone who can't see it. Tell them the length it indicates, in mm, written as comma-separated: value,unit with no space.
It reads 11.3,mm
